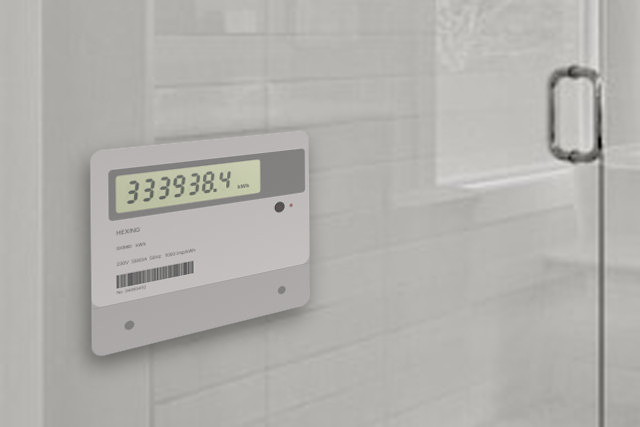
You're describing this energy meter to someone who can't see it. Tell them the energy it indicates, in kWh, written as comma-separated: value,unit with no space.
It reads 333938.4,kWh
